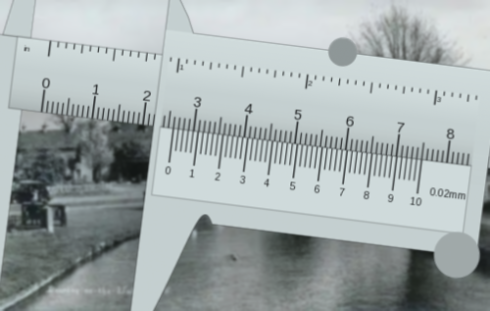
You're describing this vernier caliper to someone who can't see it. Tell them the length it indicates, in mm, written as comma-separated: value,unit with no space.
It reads 26.0,mm
